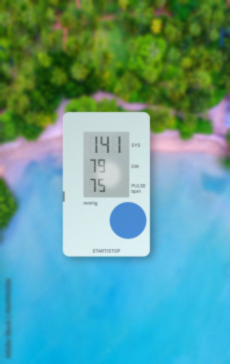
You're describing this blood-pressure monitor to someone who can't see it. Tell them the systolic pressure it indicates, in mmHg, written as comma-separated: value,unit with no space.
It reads 141,mmHg
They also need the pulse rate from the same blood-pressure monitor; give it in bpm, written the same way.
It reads 75,bpm
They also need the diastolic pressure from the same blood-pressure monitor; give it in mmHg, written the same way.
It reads 79,mmHg
